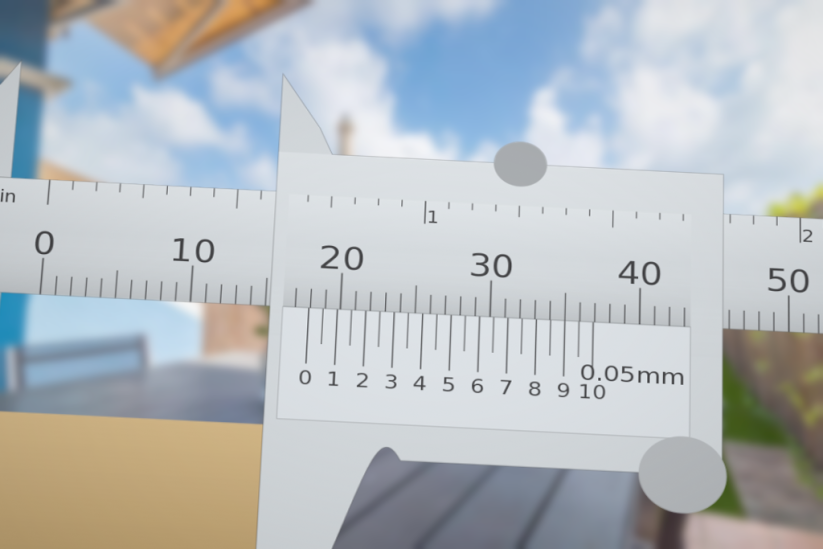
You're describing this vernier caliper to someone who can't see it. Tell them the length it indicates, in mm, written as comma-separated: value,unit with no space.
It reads 17.9,mm
